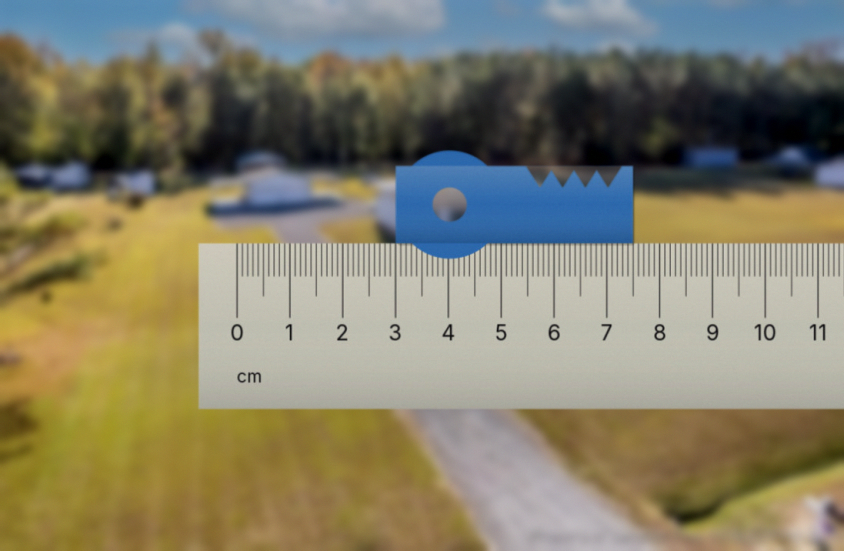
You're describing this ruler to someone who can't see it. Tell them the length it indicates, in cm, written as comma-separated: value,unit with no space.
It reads 4.5,cm
